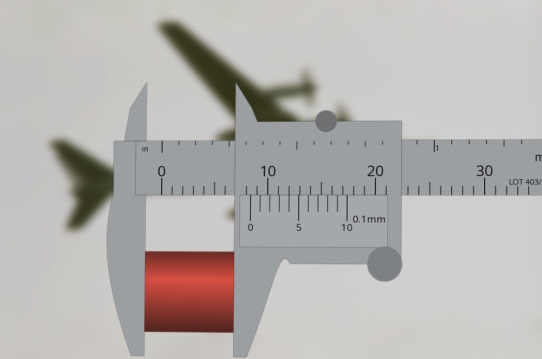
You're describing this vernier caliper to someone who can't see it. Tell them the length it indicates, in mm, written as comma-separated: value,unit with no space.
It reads 8.4,mm
